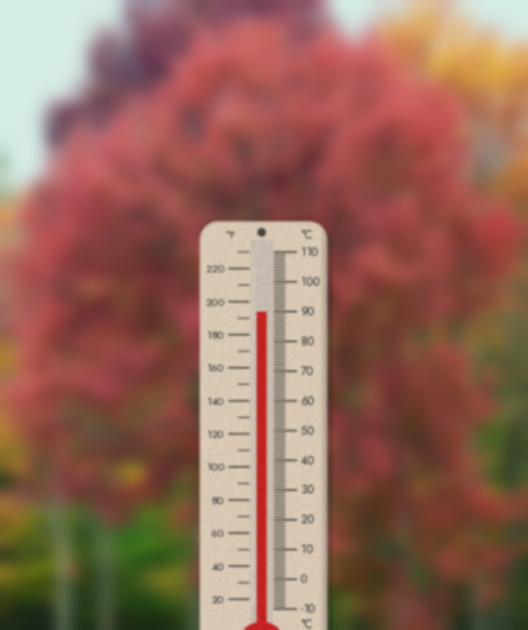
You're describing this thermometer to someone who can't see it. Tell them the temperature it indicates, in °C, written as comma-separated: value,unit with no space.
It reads 90,°C
